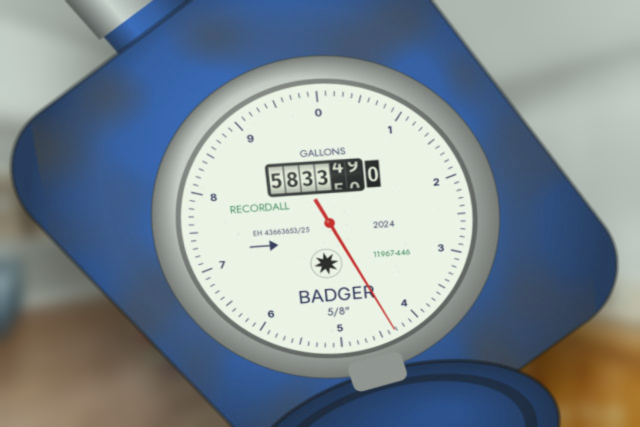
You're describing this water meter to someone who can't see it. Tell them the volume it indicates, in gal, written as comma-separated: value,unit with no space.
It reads 5833494.3,gal
